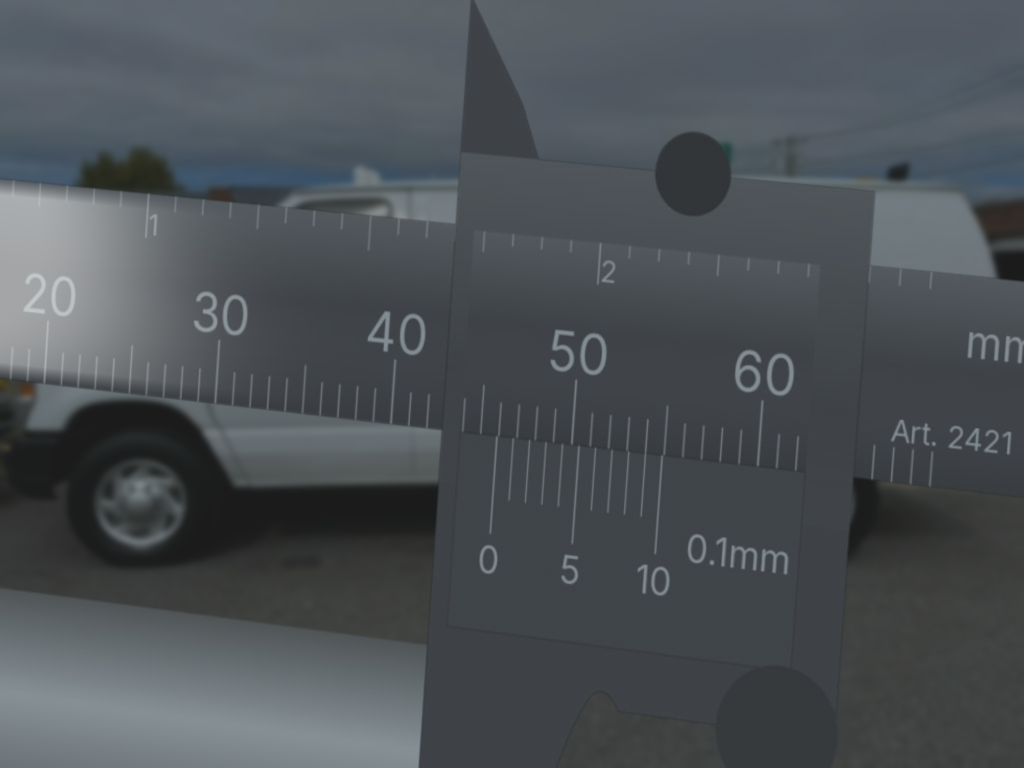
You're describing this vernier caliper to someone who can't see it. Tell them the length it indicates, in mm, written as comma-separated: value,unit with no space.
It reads 45.9,mm
